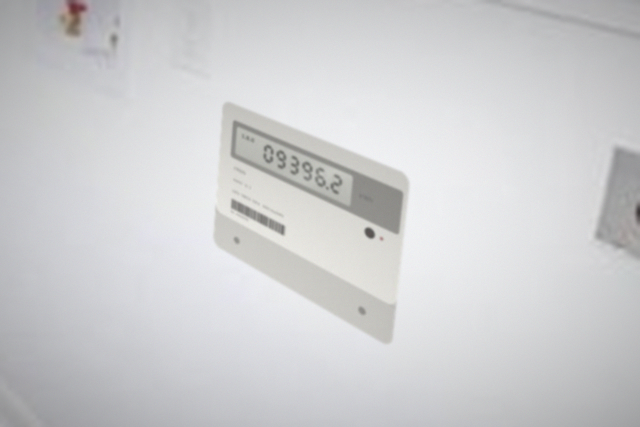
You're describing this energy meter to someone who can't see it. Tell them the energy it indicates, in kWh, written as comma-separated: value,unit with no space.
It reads 9396.2,kWh
